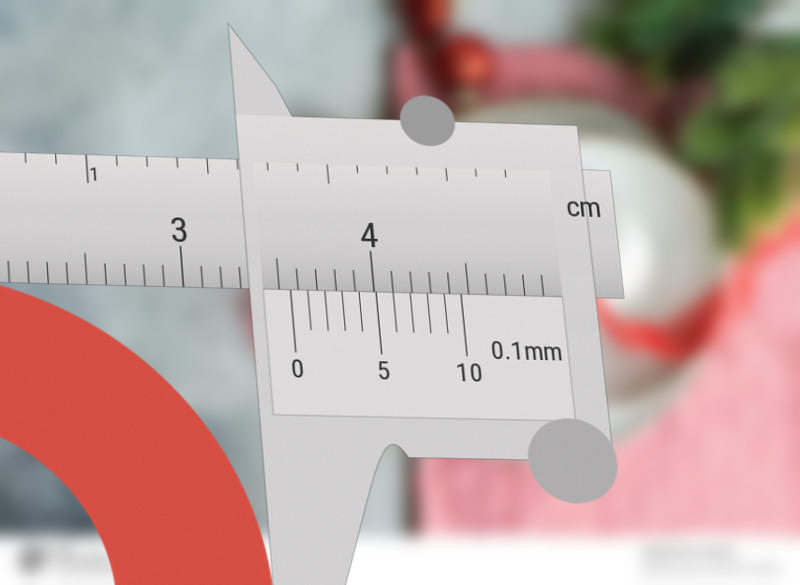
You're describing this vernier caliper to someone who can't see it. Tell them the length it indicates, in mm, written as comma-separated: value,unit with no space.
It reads 35.6,mm
